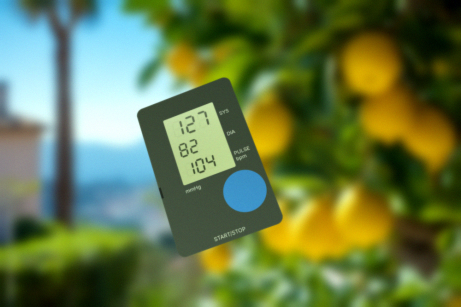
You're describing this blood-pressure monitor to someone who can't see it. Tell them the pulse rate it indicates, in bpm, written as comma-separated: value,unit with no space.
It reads 104,bpm
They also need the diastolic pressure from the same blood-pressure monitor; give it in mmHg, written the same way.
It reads 82,mmHg
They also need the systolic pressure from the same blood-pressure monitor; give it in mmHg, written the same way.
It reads 127,mmHg
